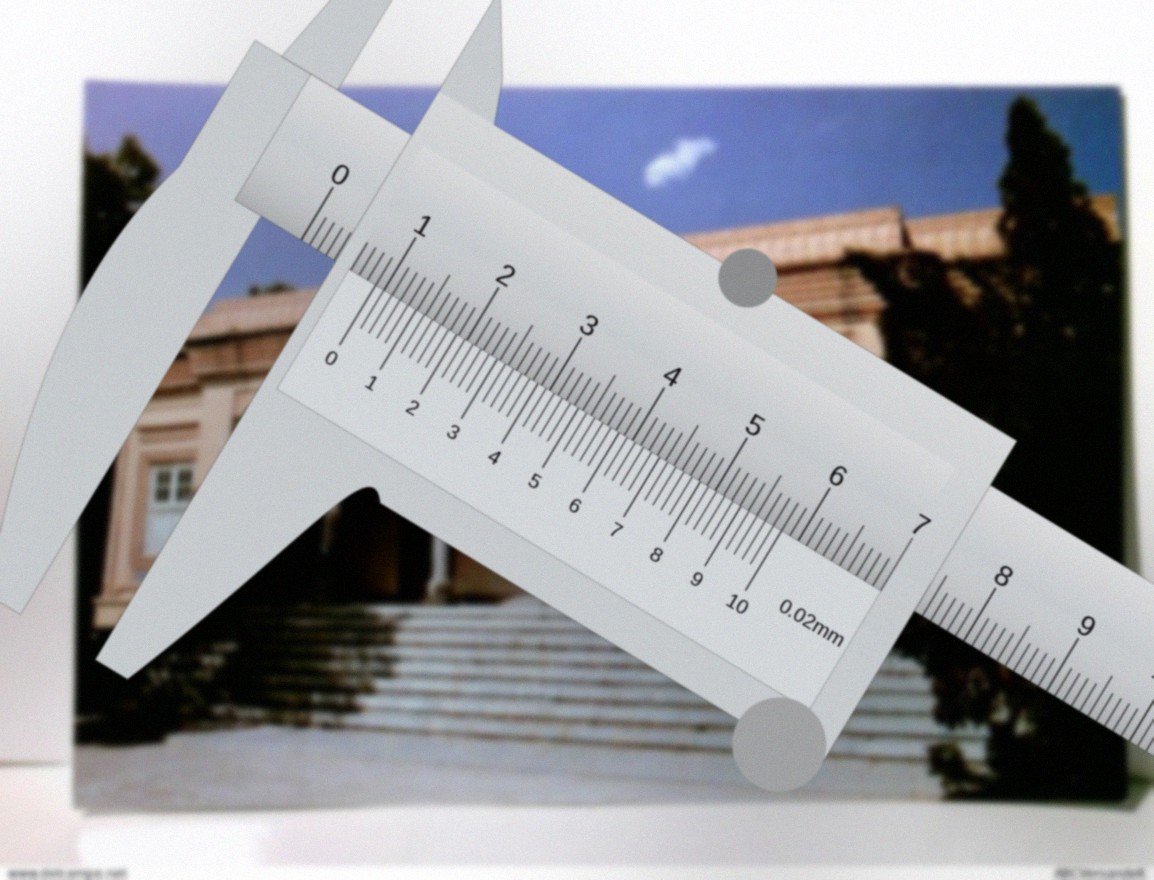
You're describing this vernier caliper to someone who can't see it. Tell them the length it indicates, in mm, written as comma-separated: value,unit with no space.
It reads 9.0,mm
